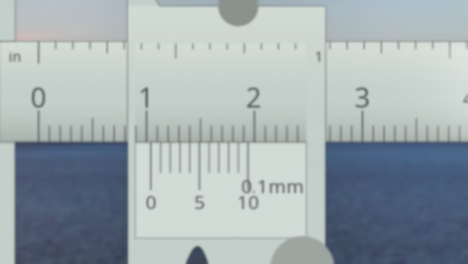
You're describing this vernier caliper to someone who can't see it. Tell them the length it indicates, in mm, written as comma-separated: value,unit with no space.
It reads 10.4,mm
